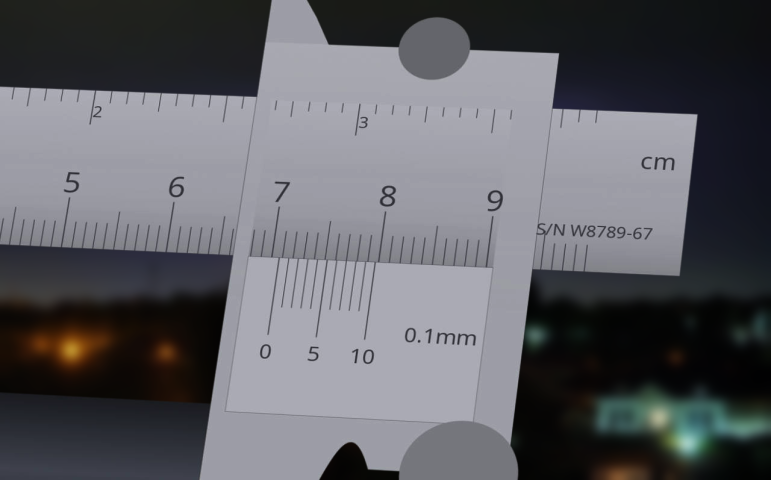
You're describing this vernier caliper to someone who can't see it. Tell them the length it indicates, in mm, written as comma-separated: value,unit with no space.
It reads 70.7,mm
